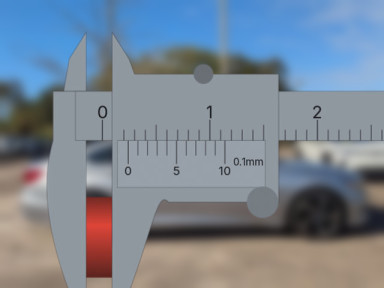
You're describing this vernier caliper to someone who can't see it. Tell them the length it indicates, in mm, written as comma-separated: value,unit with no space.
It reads 2.4,mm
